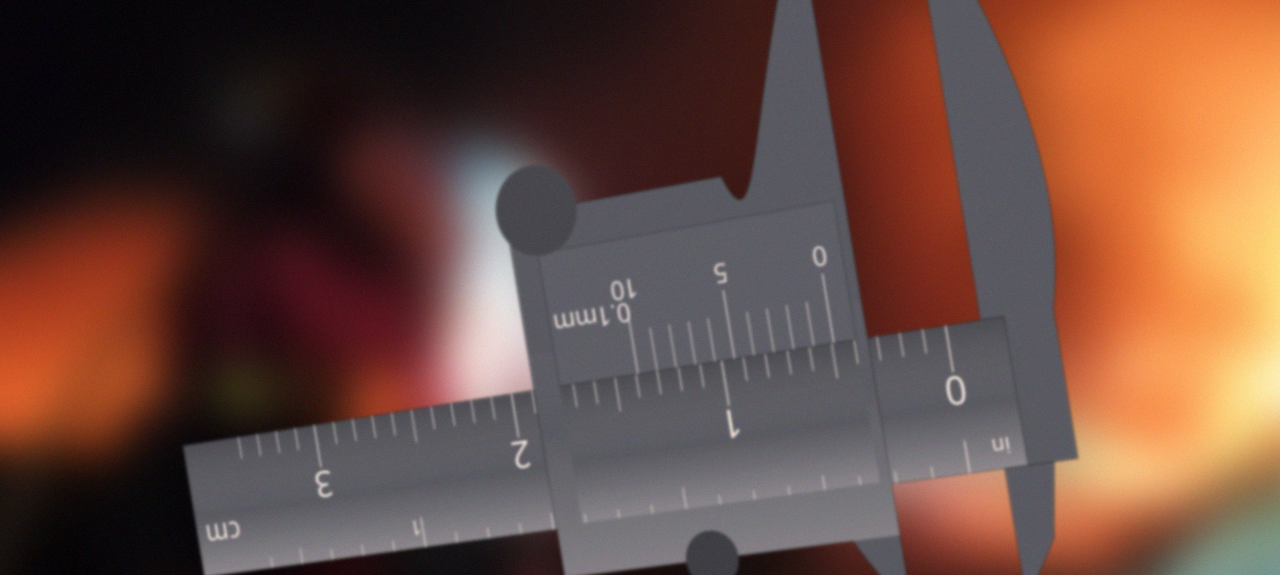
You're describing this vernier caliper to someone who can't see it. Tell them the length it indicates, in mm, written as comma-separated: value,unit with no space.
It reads 4.9,mm
